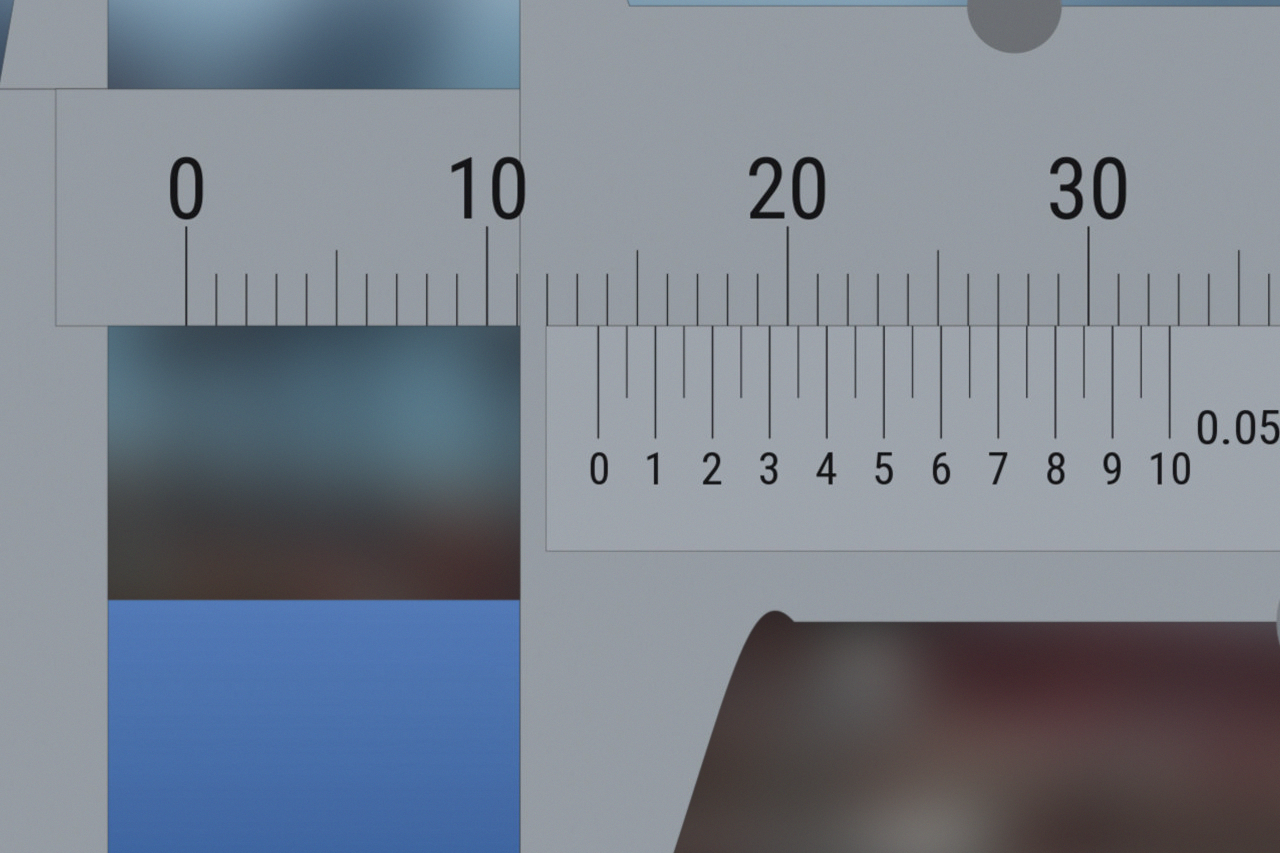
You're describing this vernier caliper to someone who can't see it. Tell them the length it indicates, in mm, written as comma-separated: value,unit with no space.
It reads 13.70,mm
